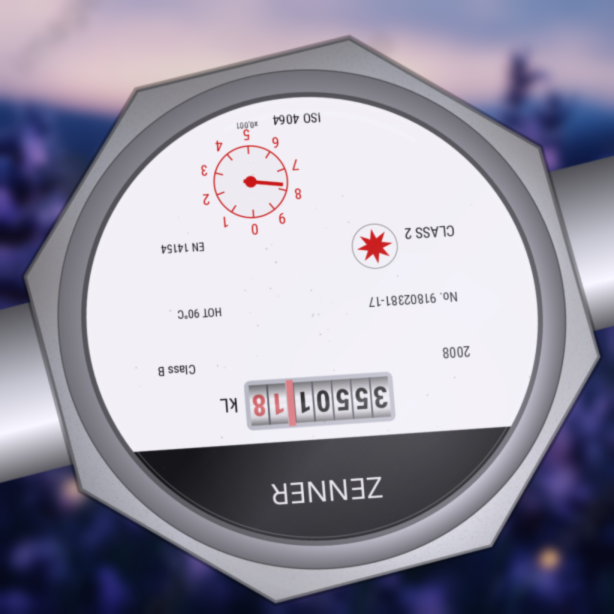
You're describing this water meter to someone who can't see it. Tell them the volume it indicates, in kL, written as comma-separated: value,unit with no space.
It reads 35501.187,kL
